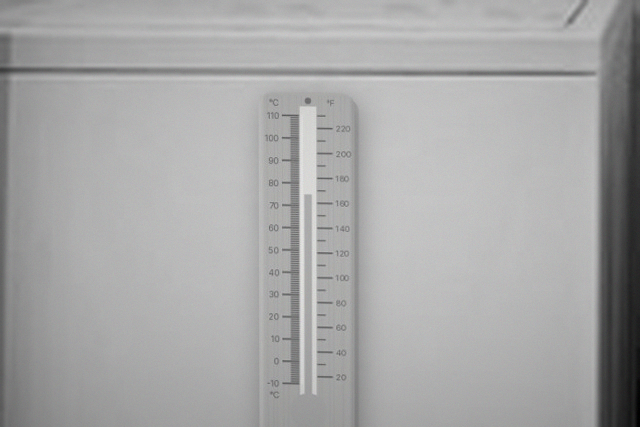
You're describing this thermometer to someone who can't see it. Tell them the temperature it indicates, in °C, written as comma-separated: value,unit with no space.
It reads 75,°C
